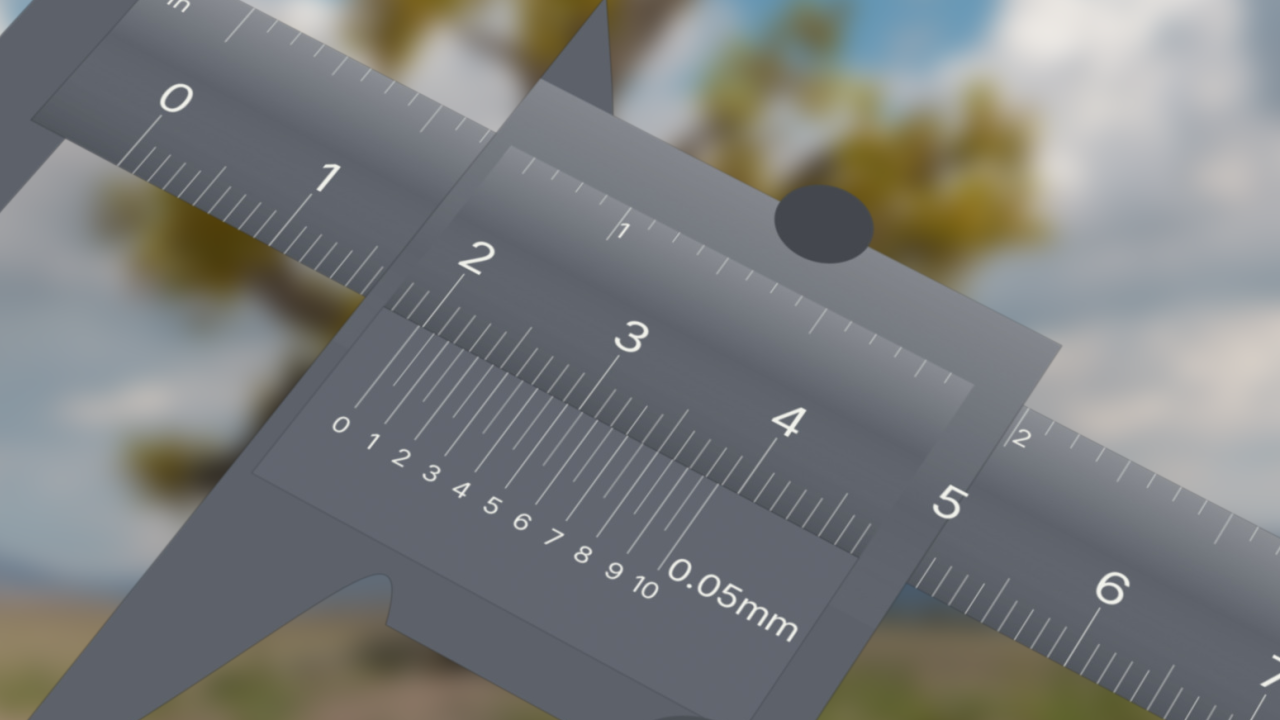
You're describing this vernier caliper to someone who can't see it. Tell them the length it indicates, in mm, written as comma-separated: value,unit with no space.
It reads 19.8,mm
